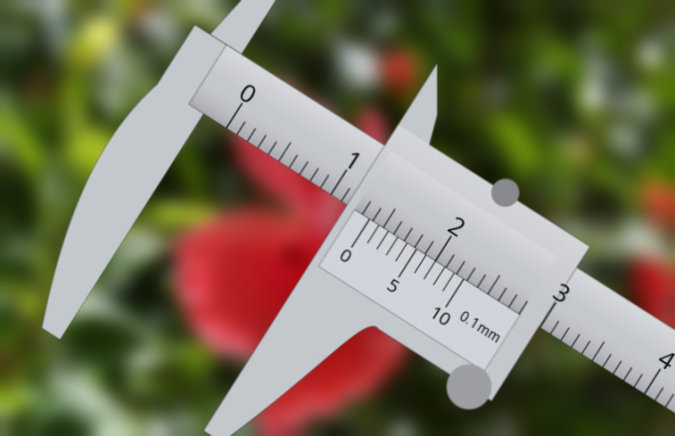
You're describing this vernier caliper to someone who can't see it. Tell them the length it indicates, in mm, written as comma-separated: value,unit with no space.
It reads 13.7,mm
